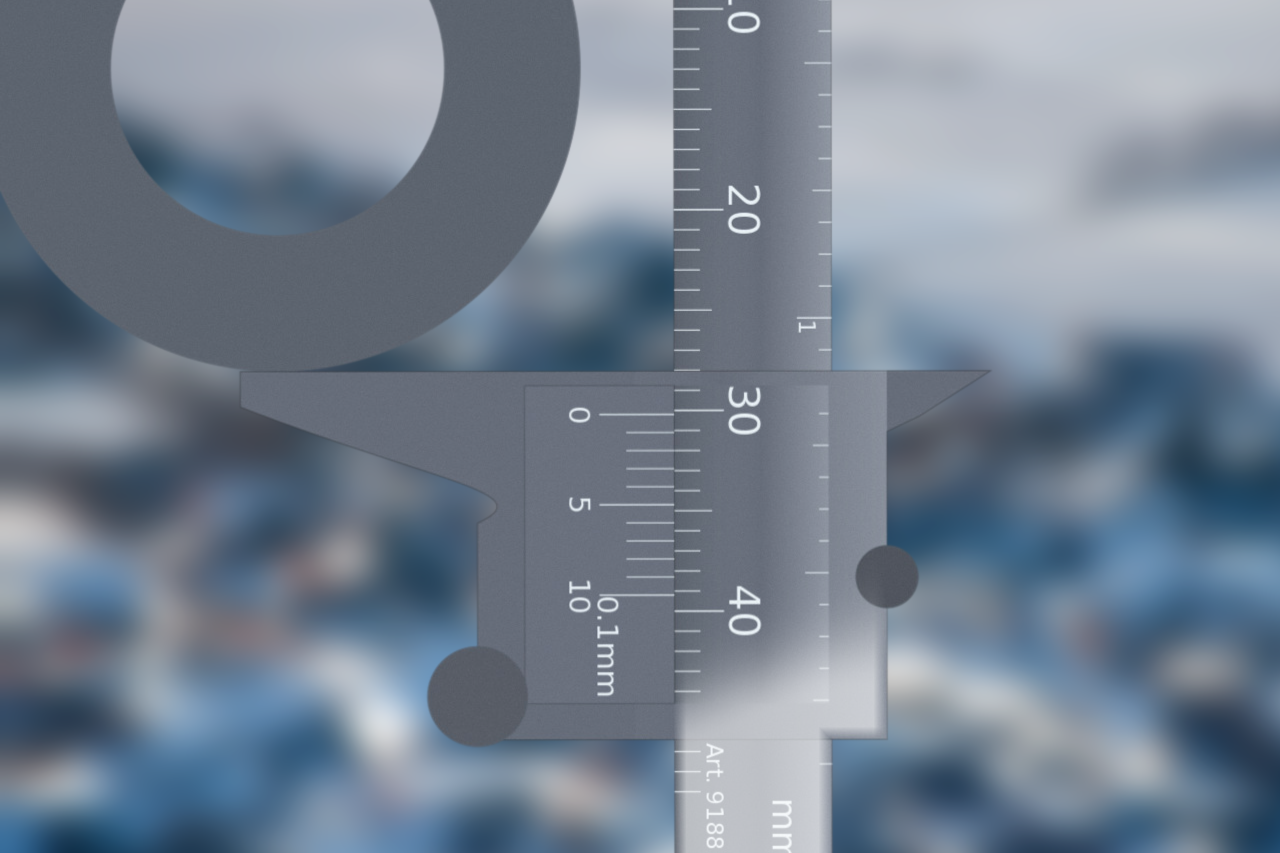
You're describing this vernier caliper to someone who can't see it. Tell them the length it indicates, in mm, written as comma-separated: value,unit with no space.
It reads 30.2,mm
